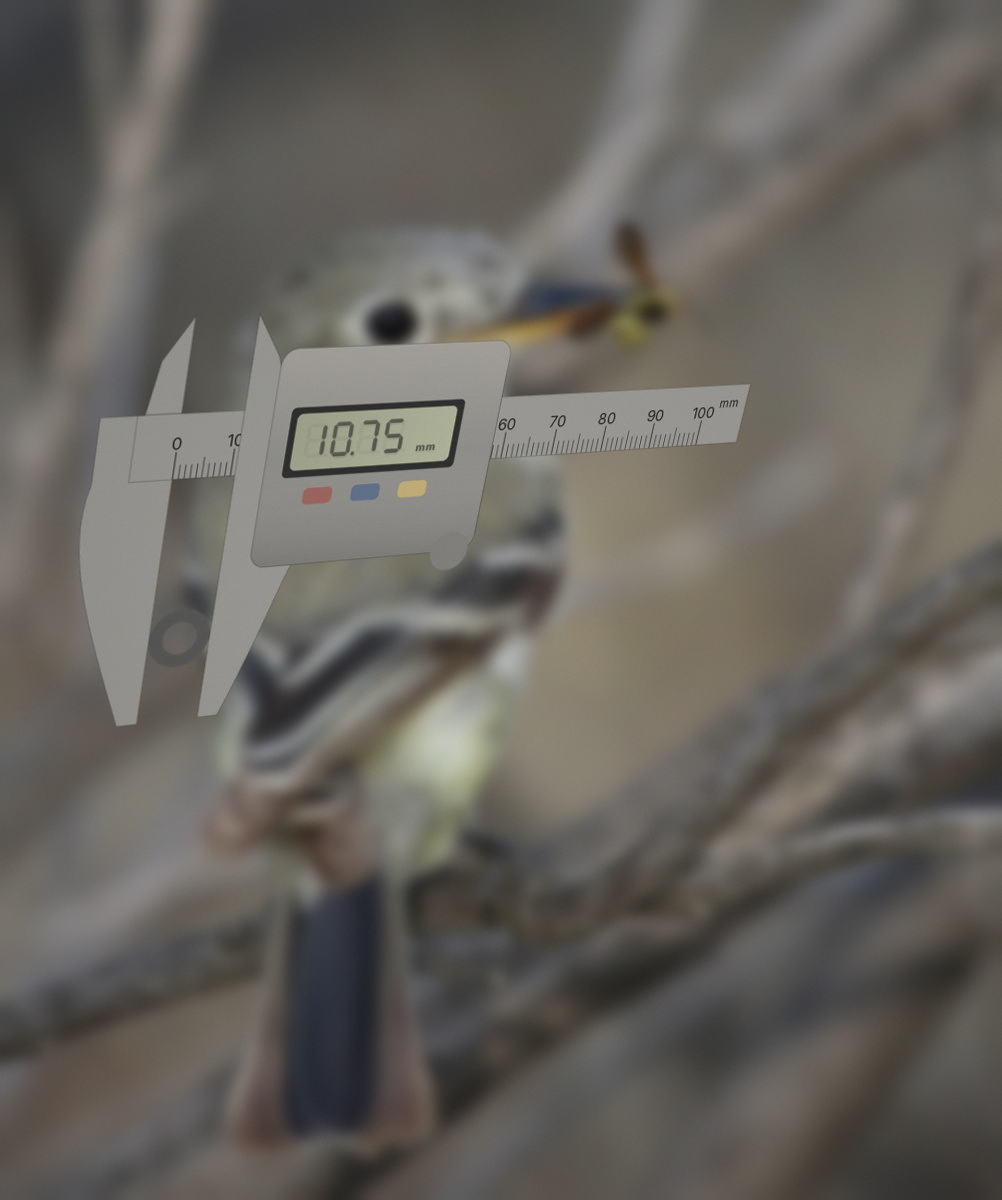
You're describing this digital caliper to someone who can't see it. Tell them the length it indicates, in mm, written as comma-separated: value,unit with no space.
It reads 10.75,mm
